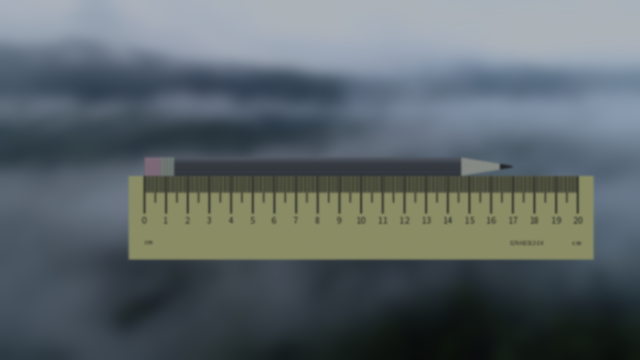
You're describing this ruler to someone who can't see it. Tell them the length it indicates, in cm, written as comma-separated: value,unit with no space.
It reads 17,cm
